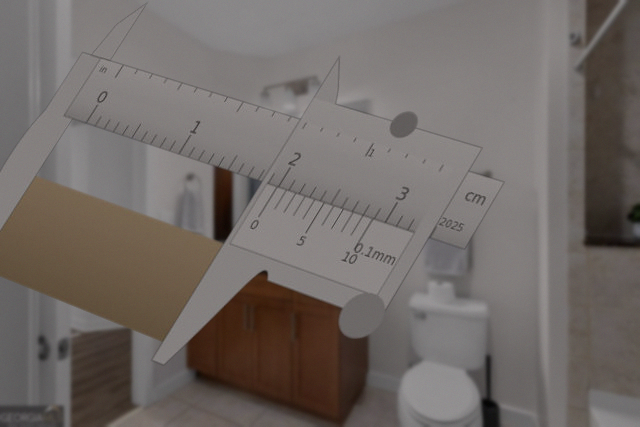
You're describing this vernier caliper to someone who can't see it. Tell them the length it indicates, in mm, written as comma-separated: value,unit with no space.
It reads 19.9,mm
